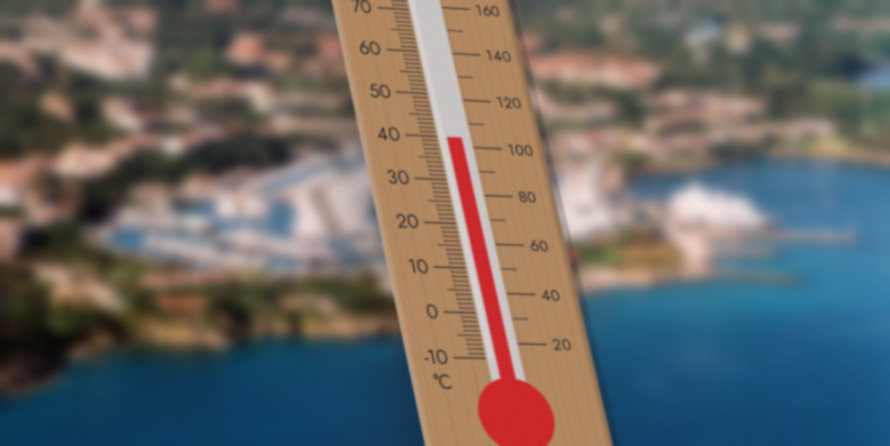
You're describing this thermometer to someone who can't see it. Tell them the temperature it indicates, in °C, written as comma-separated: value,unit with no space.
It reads 40,°C
